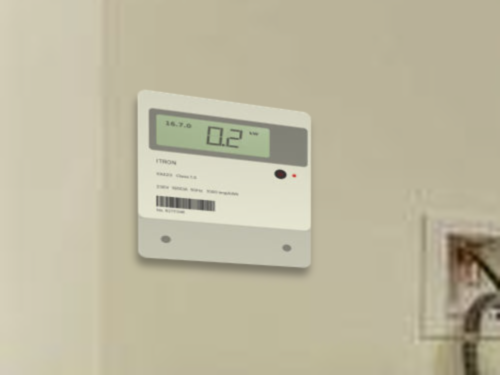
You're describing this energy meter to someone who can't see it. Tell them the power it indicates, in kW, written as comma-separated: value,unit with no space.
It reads 0.2,kW
